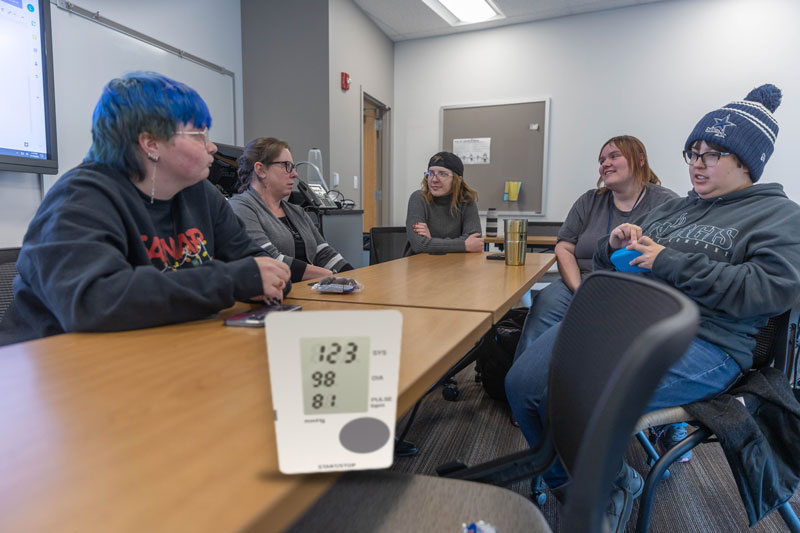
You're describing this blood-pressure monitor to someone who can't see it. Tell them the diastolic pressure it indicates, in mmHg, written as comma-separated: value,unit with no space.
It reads 98,mmHg
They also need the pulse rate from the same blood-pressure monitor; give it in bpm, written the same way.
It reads 81,bpm
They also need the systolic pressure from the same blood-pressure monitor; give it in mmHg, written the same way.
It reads 123,mmHg
